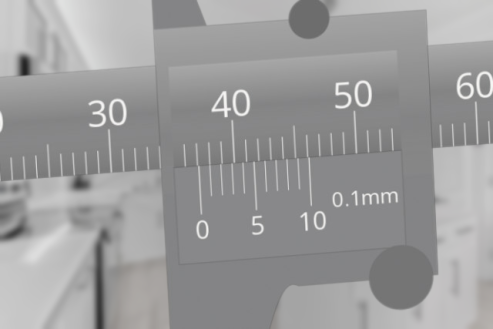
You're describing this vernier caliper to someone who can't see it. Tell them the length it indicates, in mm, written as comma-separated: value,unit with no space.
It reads 37.1,mm
